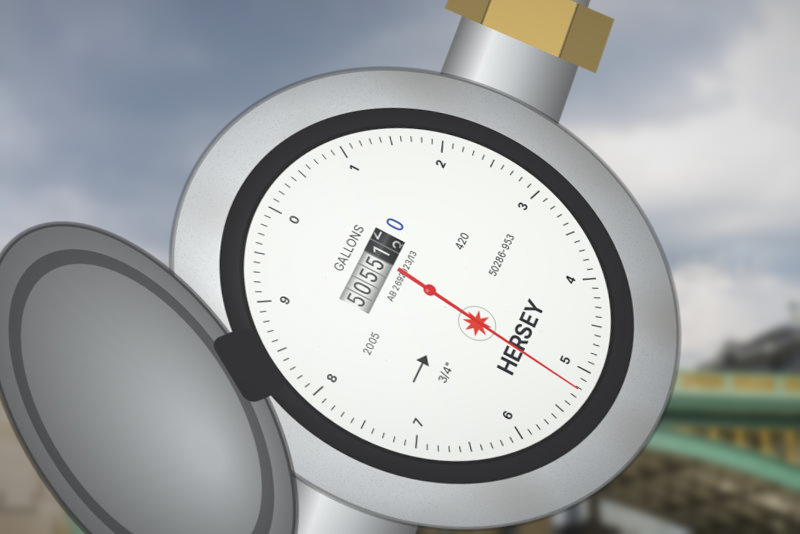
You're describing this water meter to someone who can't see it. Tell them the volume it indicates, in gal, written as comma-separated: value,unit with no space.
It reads 5055125.2,gal
